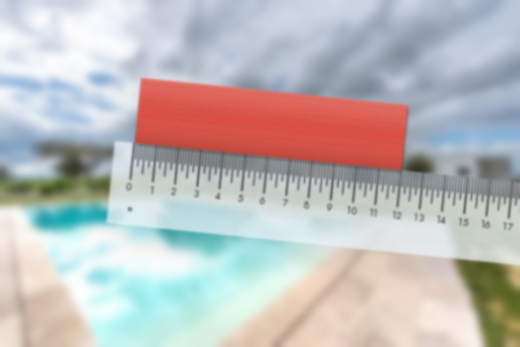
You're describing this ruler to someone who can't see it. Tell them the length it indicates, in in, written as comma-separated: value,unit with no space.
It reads 12,in
